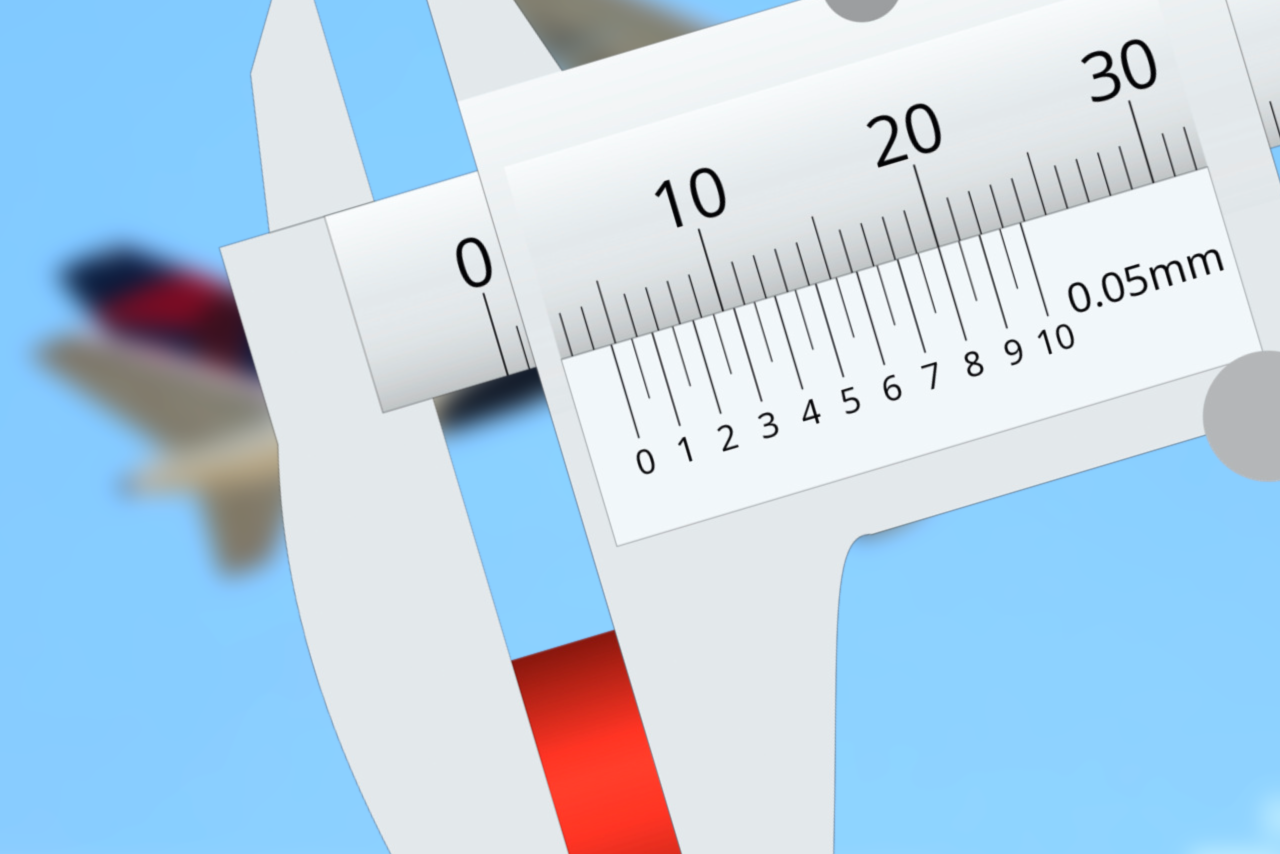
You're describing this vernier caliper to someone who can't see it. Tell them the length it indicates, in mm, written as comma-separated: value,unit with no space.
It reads 4.8,mm
